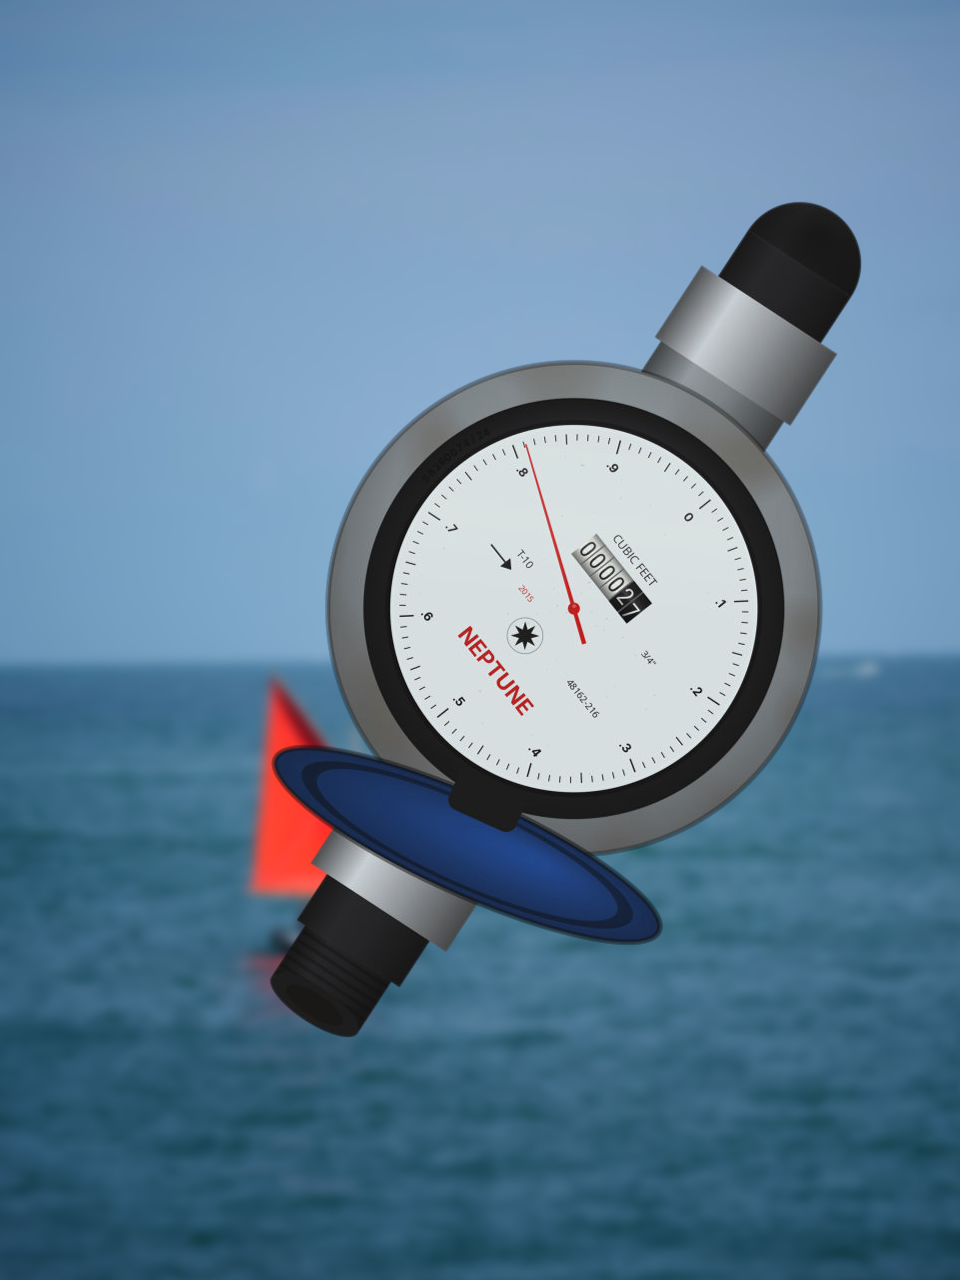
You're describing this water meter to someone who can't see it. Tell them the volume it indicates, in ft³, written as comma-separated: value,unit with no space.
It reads 26.81,ft³
